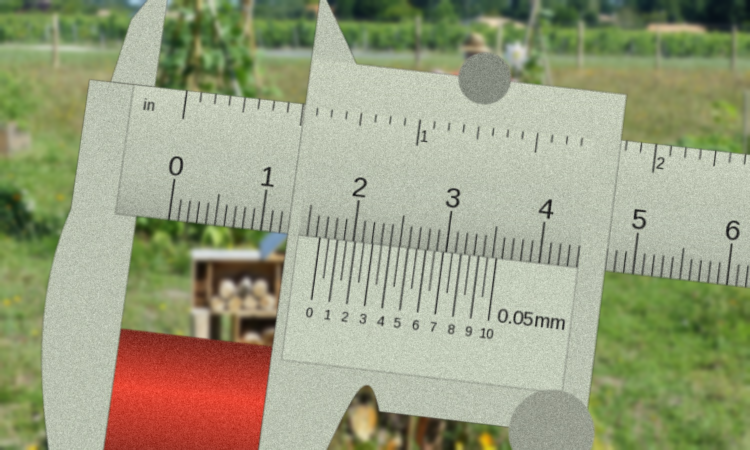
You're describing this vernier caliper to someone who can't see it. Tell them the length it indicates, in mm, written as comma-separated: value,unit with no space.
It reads 16.4,mm
